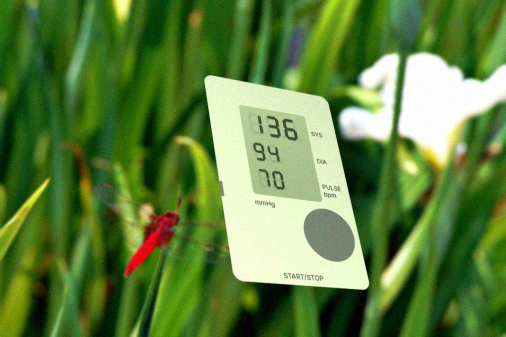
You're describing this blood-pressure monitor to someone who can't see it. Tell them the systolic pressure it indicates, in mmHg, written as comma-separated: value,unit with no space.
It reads 136,mmHg
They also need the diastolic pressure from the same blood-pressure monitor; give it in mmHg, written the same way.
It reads 94,mmHg
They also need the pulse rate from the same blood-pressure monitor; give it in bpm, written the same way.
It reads 70,bpm
